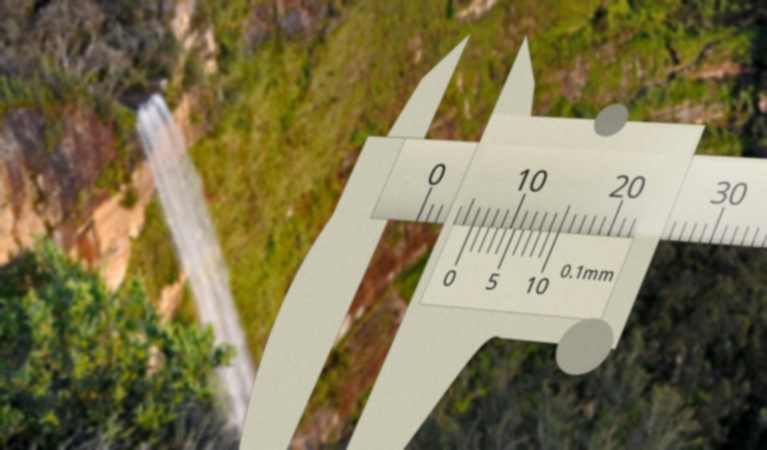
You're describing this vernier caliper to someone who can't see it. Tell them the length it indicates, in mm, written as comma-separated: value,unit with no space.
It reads 6.0,mm
